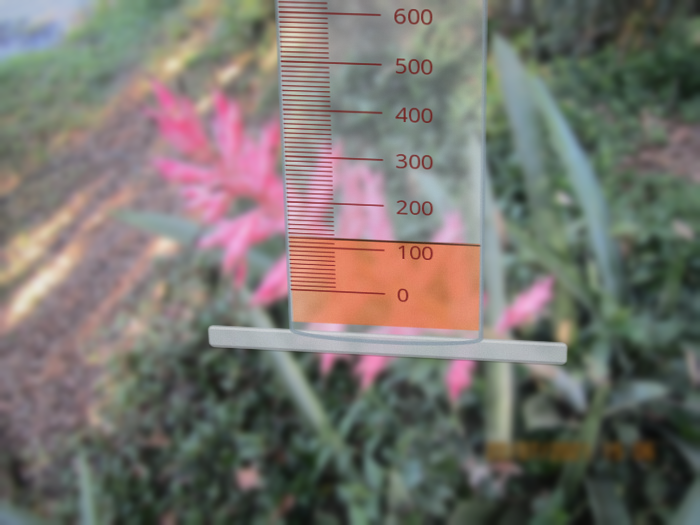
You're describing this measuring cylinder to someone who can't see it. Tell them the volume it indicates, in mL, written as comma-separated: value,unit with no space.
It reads 120,mL
